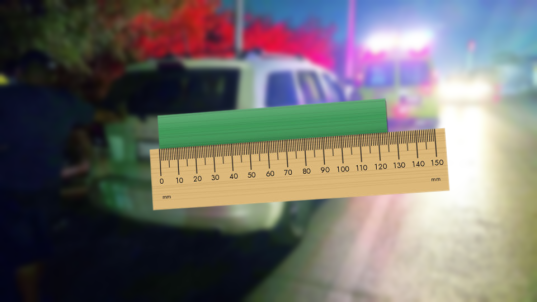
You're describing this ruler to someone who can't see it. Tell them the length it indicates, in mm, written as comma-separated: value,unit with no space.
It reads 125,mm
